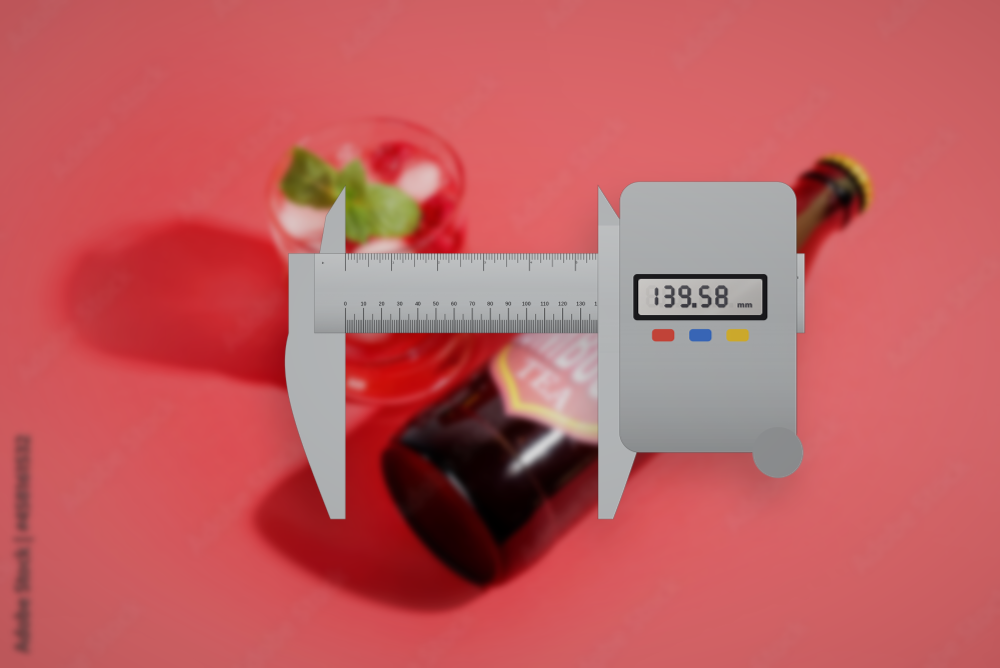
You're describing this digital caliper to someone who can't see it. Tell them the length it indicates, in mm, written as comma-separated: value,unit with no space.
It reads 139.58,mm
